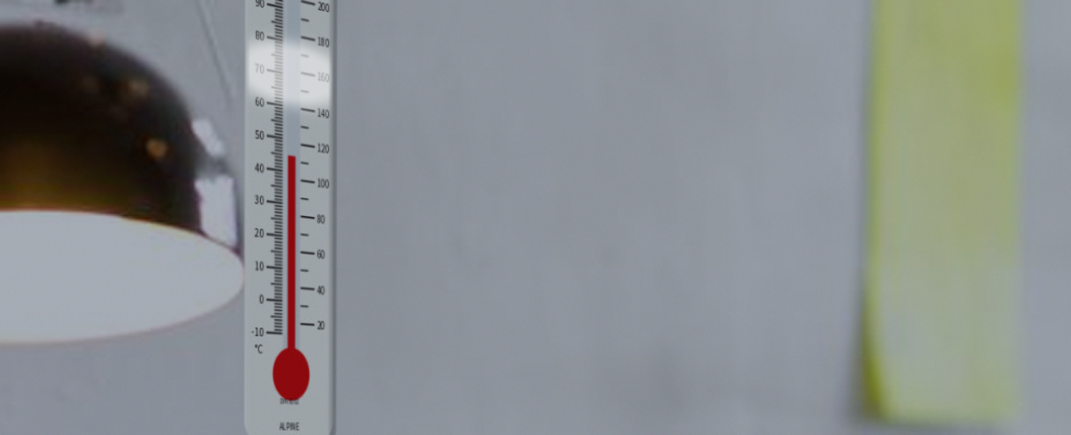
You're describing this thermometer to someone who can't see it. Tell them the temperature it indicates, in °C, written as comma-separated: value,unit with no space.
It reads 45,°C
